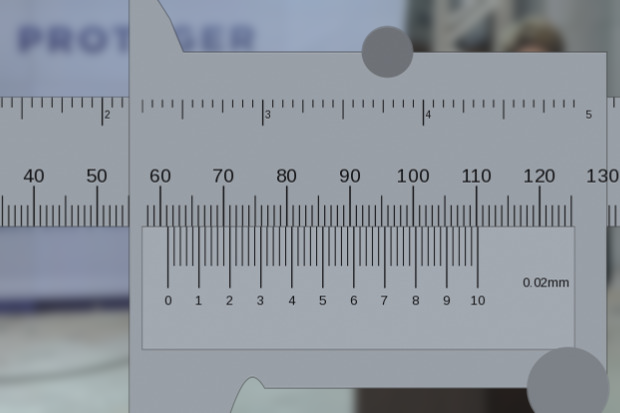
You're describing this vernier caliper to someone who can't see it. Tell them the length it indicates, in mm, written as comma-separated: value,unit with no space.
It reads 61.2,mm
